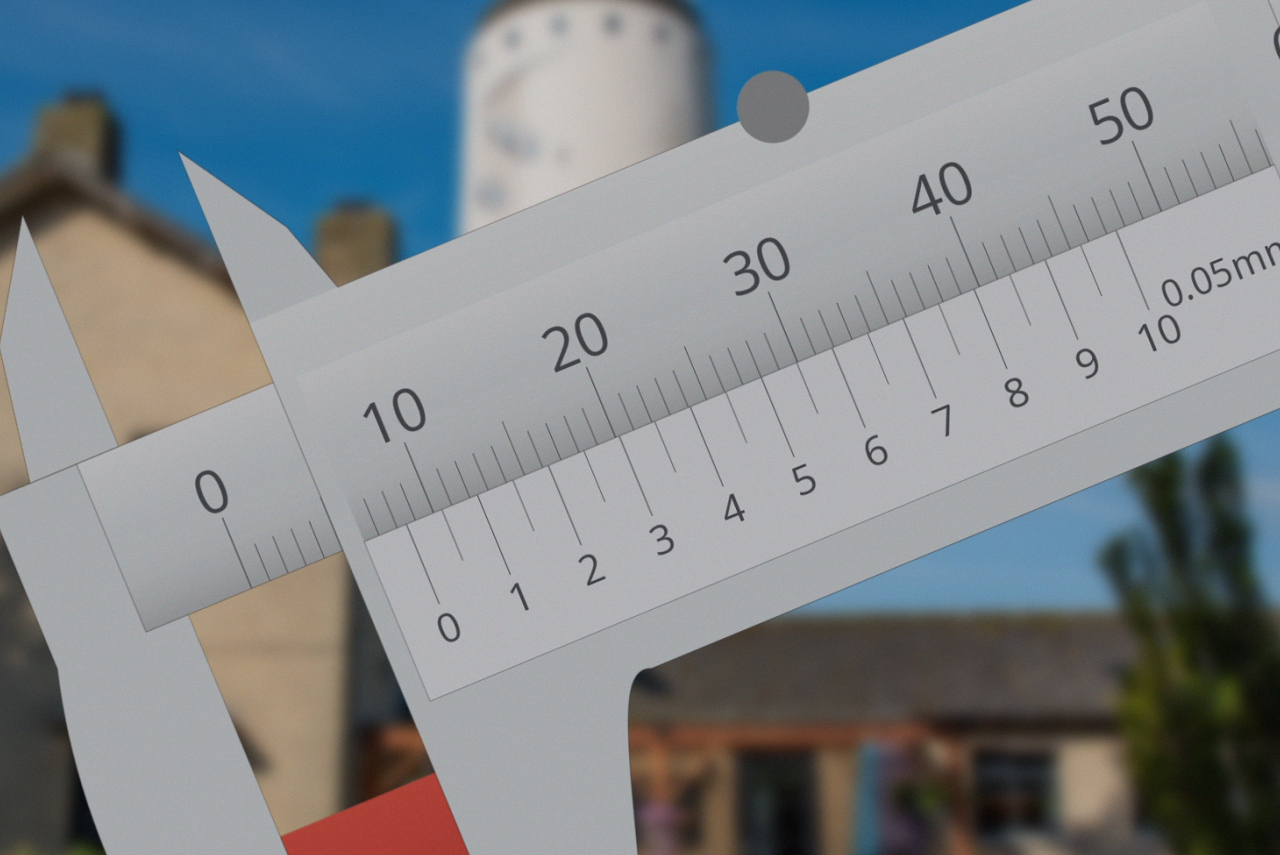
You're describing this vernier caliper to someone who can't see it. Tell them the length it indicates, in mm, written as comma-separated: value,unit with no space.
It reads 8.5,mm
